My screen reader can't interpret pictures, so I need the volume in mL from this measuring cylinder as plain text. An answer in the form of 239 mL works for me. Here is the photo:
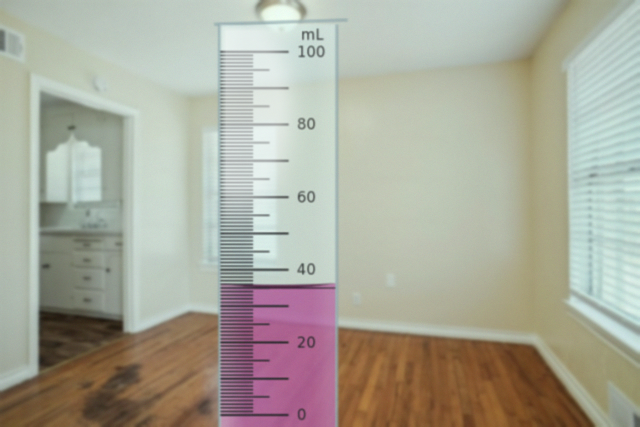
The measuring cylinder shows 35 mL
